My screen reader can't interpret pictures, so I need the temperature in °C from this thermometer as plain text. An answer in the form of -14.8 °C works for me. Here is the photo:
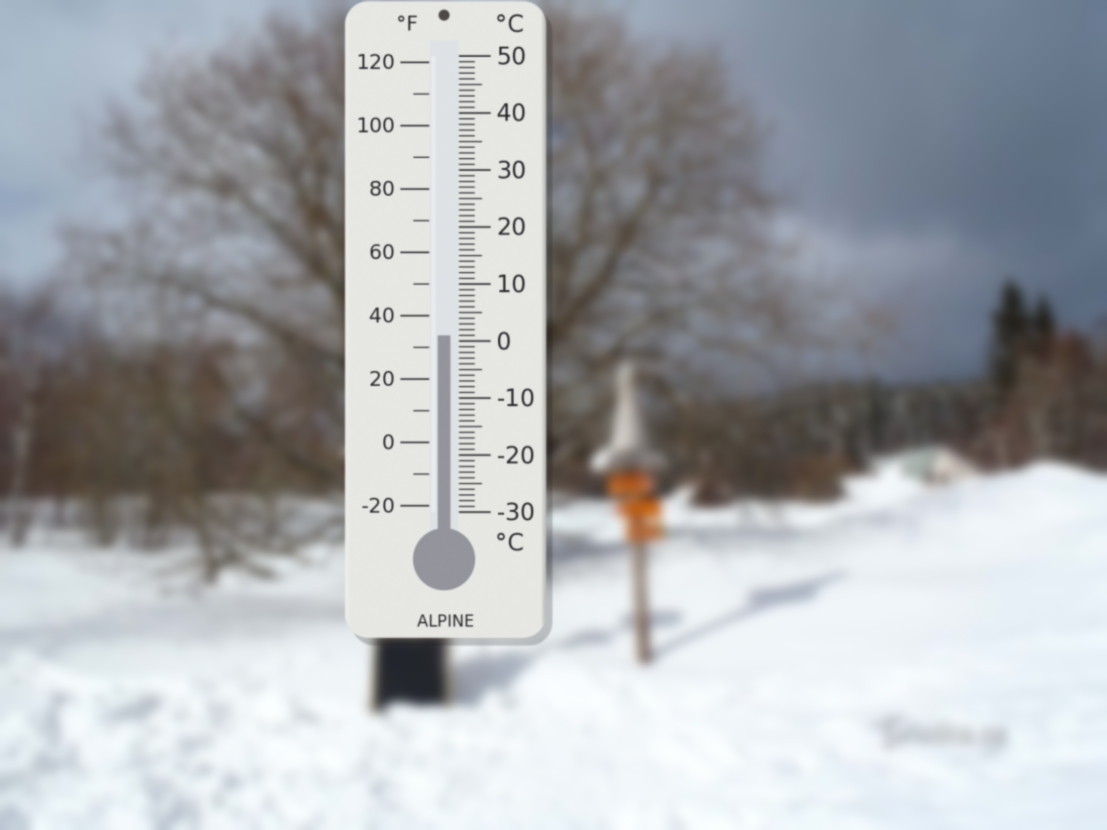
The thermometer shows 1 °C
